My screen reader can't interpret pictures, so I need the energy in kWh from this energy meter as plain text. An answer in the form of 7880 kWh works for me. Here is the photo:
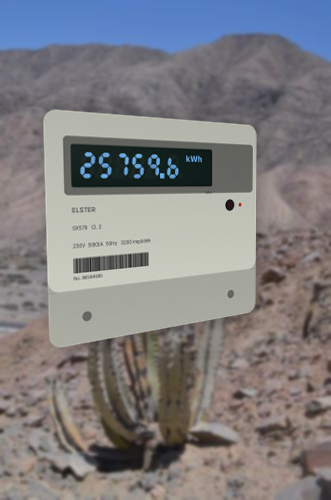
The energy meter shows 25759.6 kWh
